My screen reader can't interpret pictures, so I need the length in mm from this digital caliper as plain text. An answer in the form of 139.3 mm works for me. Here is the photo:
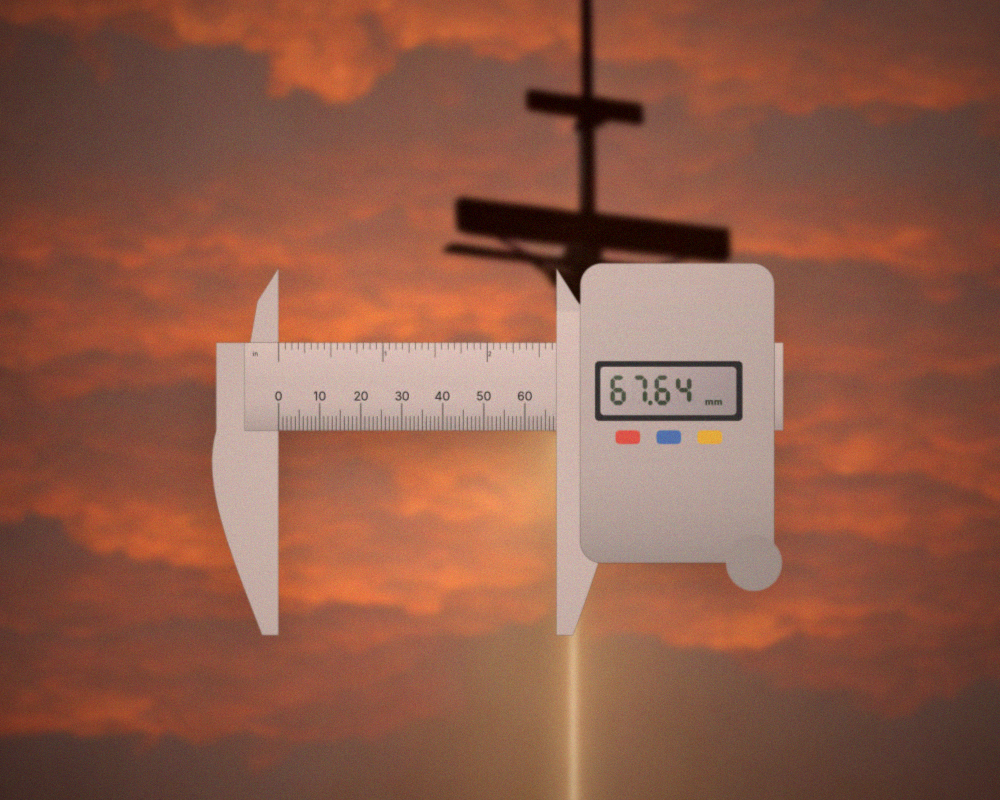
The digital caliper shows 67.64 mm
